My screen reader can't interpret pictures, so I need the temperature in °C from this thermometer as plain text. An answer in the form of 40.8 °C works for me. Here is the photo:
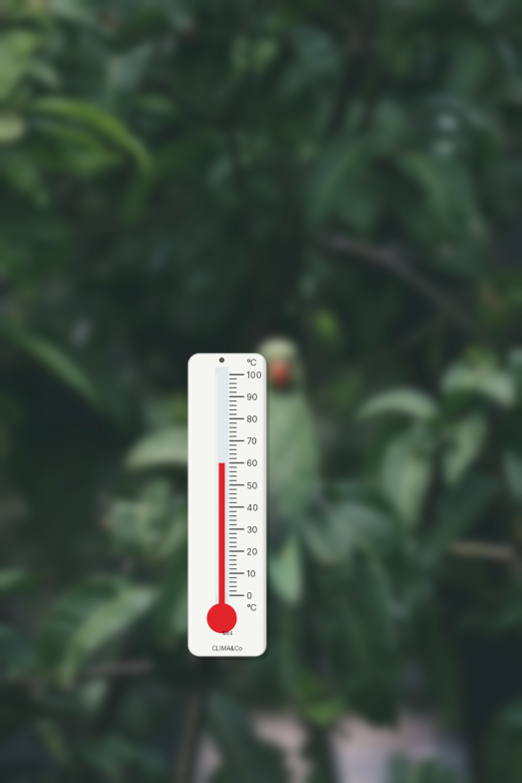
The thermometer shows 60 °C
